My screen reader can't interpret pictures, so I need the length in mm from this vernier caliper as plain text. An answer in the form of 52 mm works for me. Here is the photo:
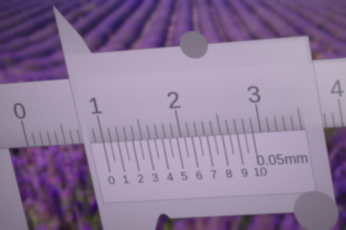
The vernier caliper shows 10.0 mm
